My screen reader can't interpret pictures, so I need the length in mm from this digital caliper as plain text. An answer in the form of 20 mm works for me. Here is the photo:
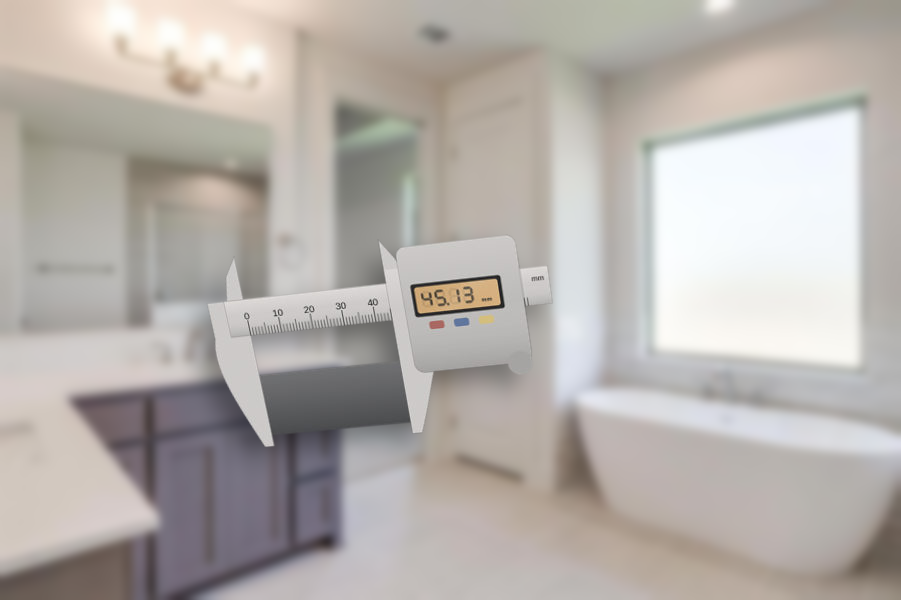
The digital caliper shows 45.13 mm
